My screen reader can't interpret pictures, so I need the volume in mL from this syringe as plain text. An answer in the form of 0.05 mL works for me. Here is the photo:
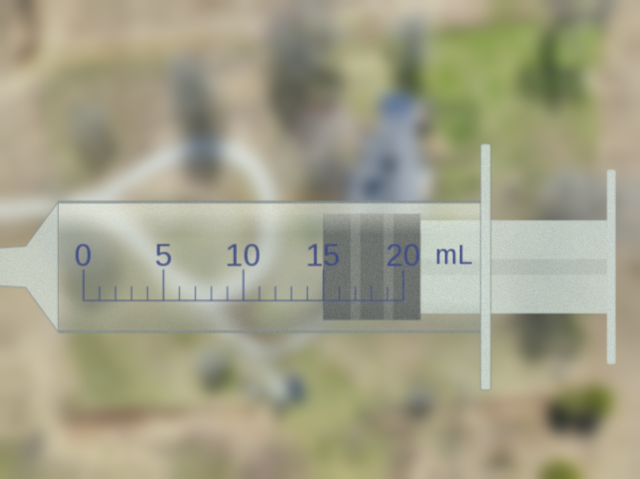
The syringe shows 15 mL
